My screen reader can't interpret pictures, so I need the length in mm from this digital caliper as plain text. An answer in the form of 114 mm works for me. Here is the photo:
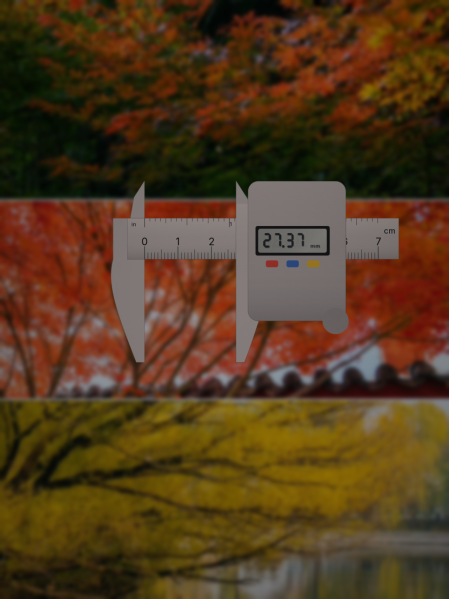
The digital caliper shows 27.37 mm
